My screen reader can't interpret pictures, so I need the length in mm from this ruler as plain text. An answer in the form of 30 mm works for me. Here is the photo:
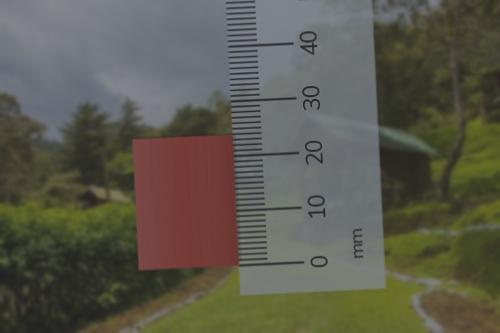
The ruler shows 24 mm
